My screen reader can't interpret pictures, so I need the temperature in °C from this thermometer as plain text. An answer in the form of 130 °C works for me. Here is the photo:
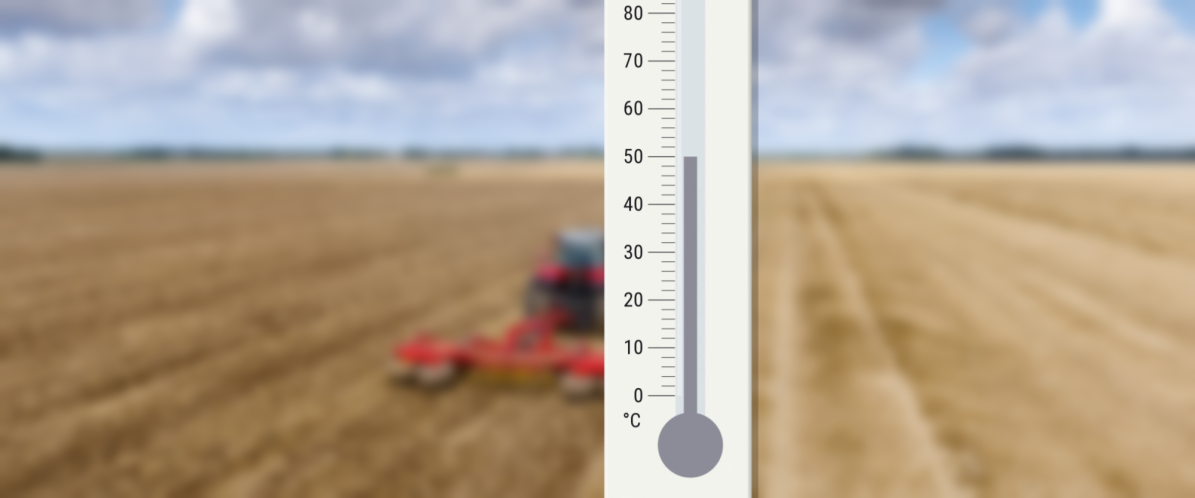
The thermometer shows 50 °C
